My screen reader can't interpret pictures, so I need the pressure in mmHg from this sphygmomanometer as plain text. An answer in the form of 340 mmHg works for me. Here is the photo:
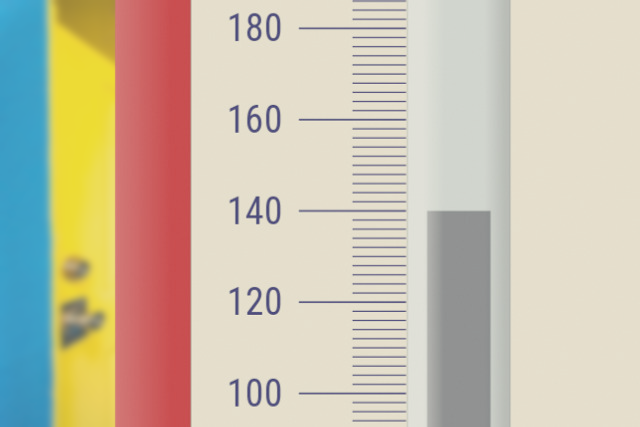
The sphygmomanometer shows 140 mmHg
